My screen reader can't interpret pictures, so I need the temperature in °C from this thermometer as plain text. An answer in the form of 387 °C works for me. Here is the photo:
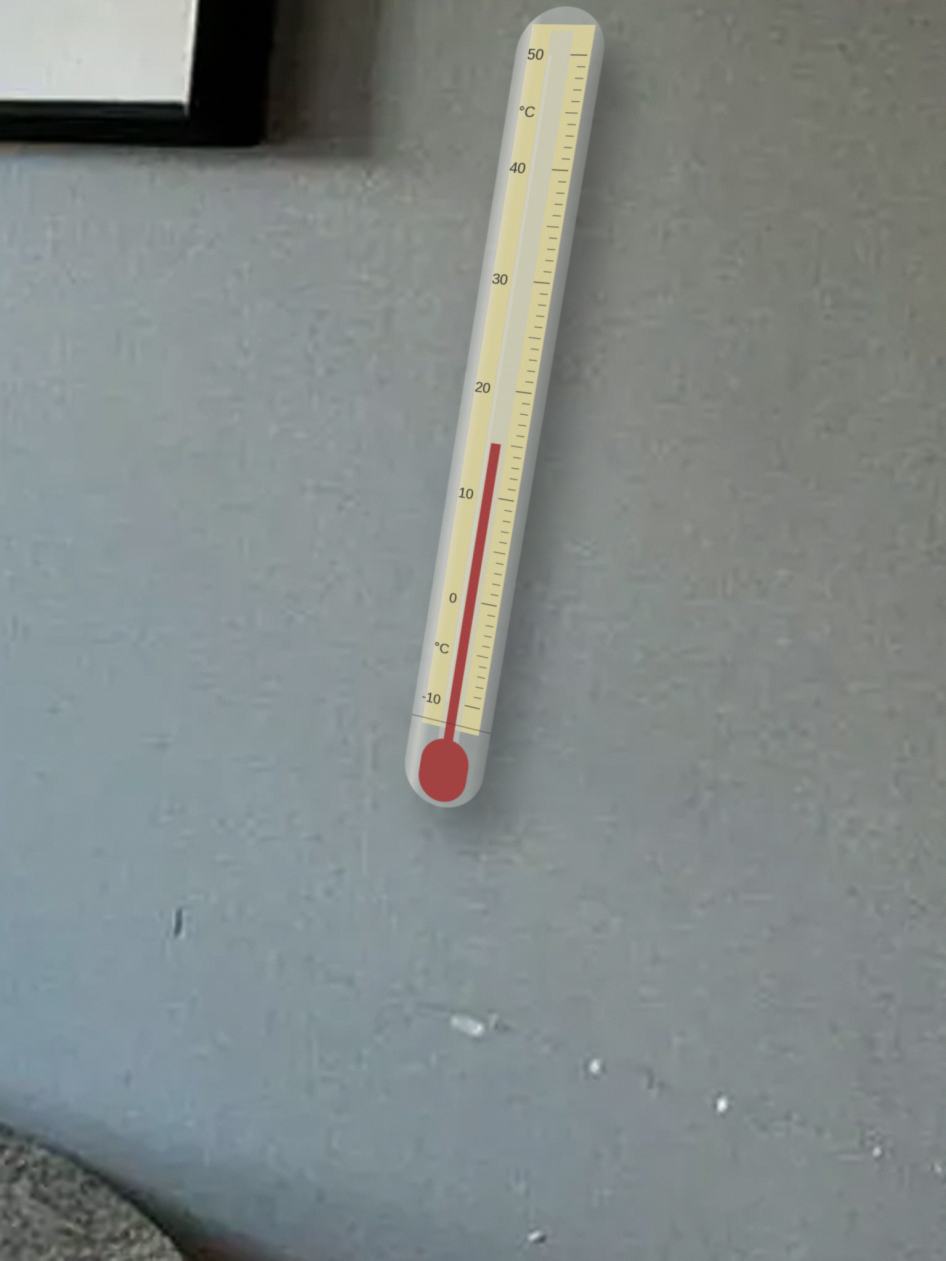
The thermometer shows 15 °C
